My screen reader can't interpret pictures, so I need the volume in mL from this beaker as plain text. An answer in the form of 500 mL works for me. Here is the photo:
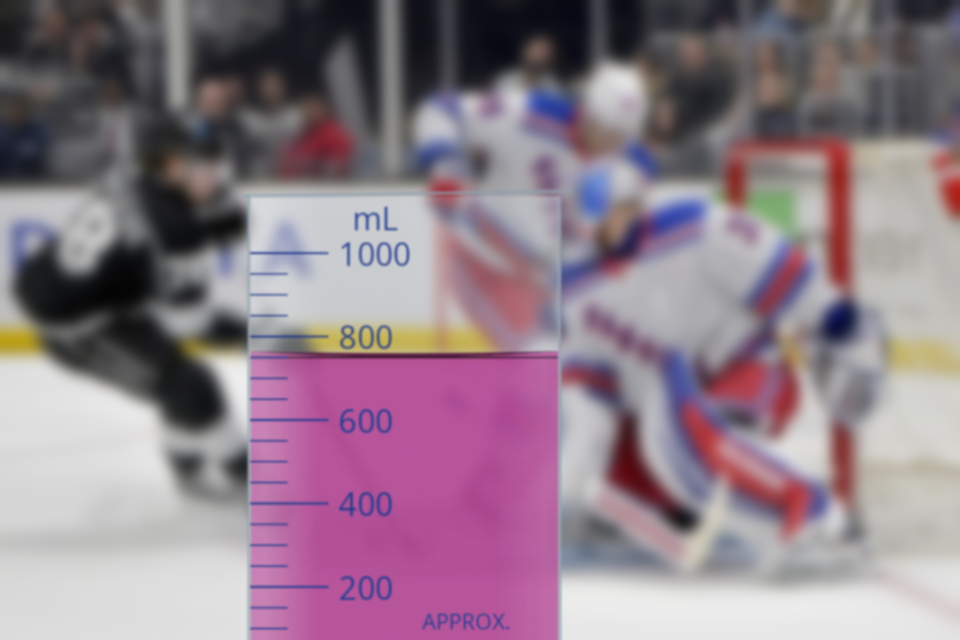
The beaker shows 750 mL
